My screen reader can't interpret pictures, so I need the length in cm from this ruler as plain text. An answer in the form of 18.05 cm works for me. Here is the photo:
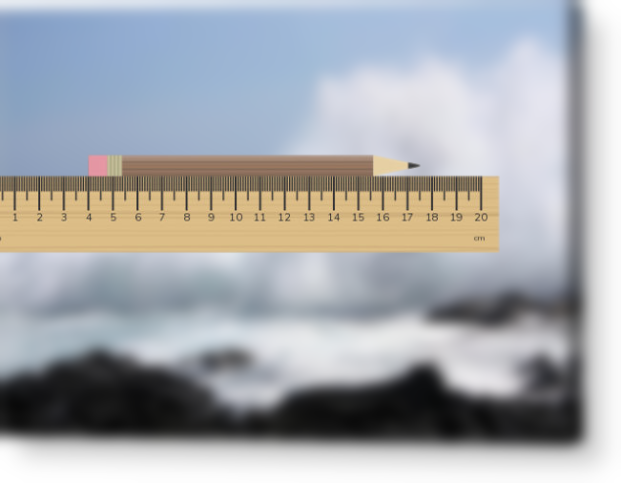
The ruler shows 13.5 cm
